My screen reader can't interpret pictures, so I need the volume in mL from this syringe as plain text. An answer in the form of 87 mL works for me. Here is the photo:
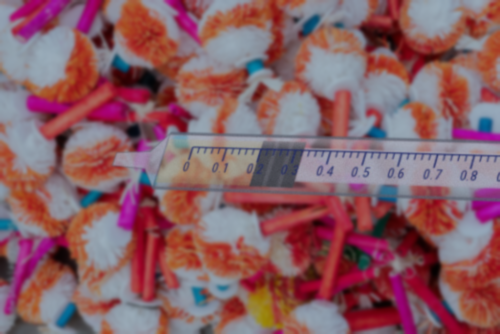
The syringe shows 0.2 mL
